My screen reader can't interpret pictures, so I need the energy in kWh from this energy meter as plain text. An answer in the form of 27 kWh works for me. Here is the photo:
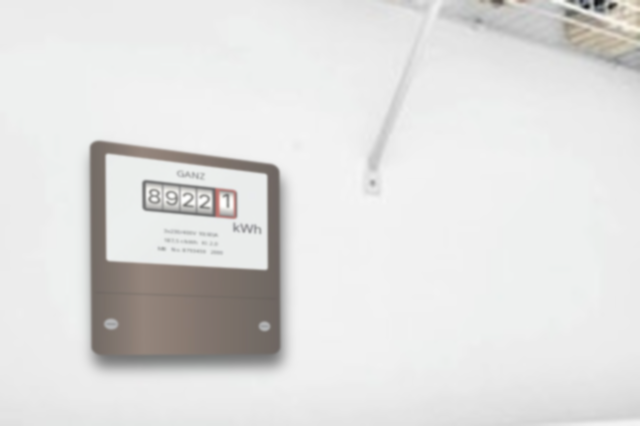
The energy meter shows 8922.1 kWh
